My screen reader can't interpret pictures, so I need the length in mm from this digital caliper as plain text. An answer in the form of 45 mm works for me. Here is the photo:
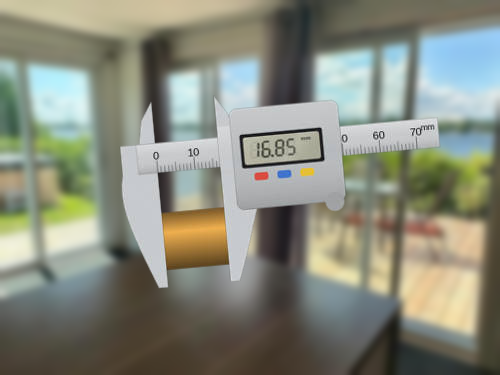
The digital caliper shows 16.85 mm
